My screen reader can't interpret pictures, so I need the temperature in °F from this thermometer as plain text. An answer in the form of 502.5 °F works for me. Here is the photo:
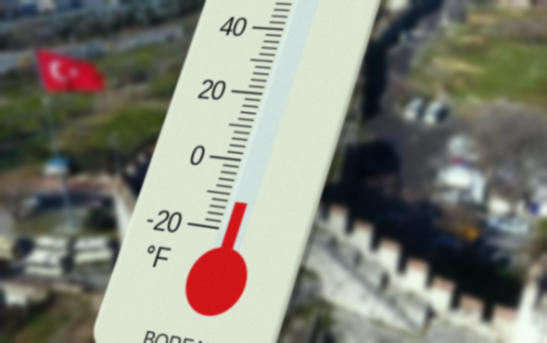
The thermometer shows -12 °F
